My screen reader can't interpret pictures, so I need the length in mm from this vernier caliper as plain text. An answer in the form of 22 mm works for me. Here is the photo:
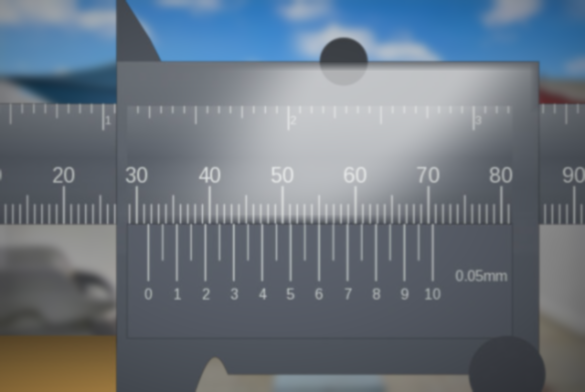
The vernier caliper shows 31.6 mm
